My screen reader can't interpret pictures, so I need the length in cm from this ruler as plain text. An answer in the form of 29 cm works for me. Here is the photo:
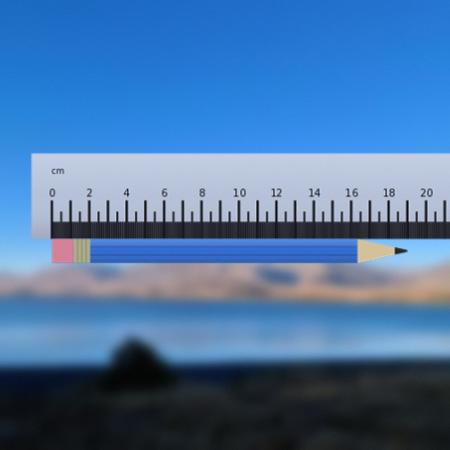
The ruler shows 19 cm
